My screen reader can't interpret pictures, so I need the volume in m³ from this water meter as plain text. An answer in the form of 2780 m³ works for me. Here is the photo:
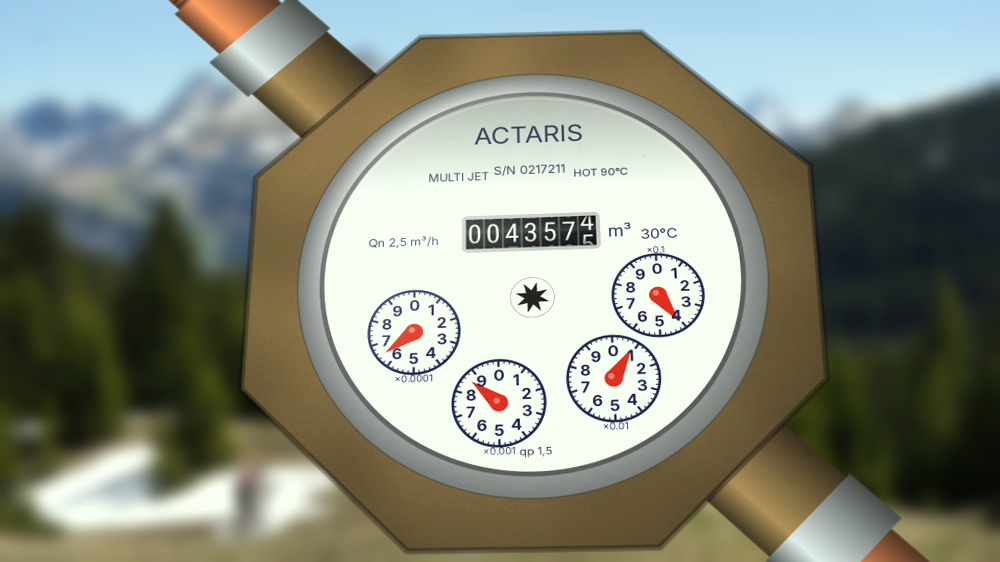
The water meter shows 43574.4086 m³
